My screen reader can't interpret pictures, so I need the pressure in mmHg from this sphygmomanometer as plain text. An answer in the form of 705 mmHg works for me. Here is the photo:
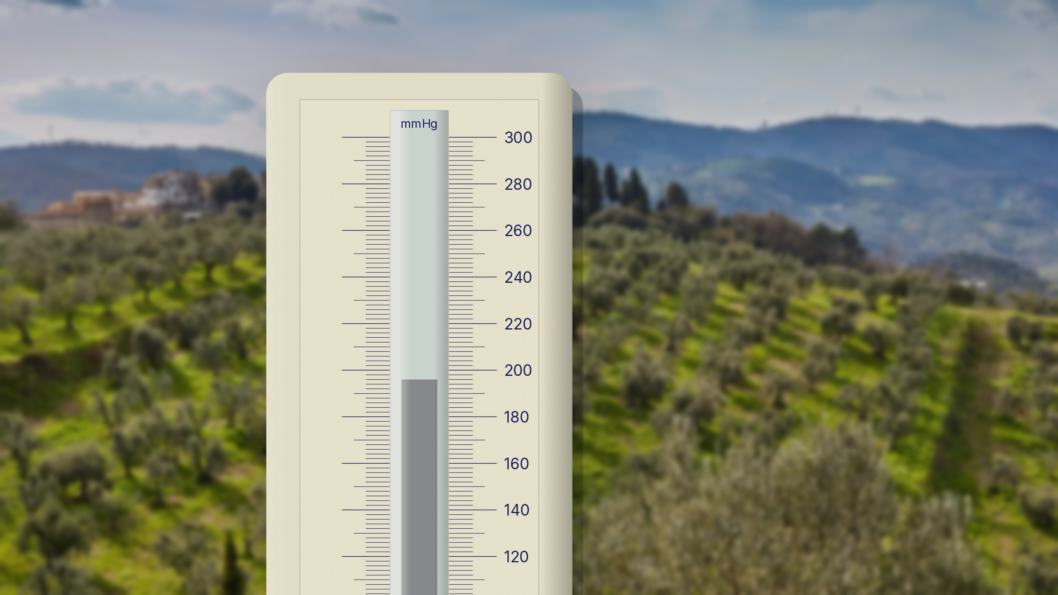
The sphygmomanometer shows 196 mmHg
